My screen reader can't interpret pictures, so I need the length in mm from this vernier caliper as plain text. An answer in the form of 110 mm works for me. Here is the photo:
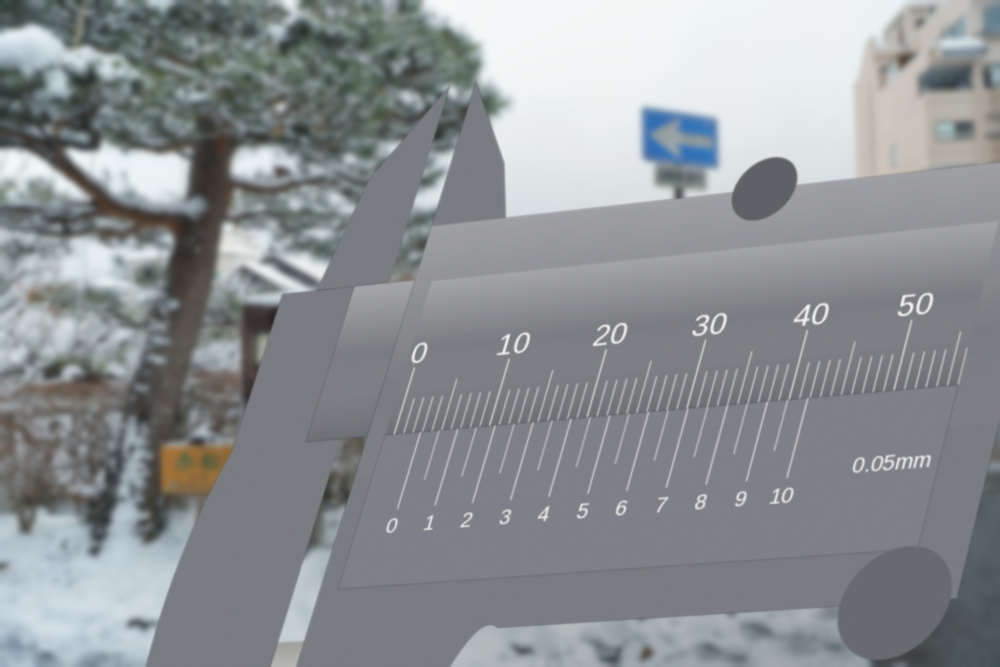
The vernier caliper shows 2.8 mm
